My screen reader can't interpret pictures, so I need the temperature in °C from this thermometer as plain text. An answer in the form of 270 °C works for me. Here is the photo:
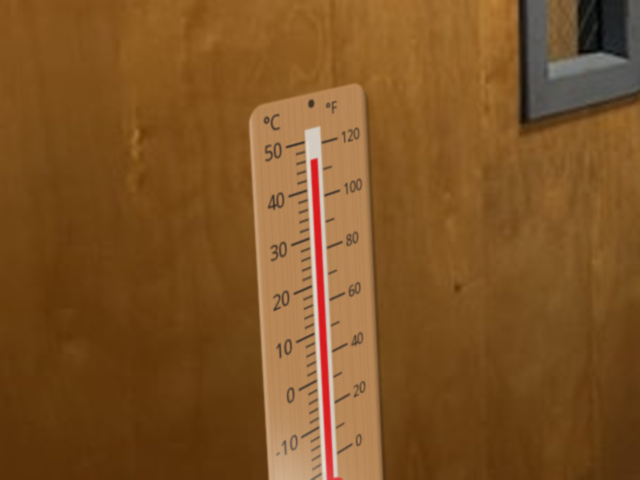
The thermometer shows 46 °C
